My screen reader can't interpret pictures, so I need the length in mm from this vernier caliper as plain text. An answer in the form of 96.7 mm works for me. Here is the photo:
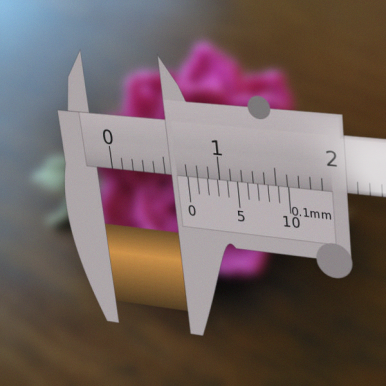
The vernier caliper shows 7.1 mm
